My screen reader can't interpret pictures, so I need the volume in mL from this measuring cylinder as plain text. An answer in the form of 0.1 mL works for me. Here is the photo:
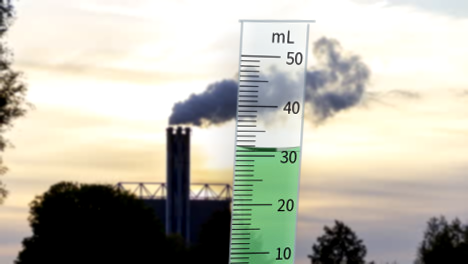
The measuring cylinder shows 31 mL
